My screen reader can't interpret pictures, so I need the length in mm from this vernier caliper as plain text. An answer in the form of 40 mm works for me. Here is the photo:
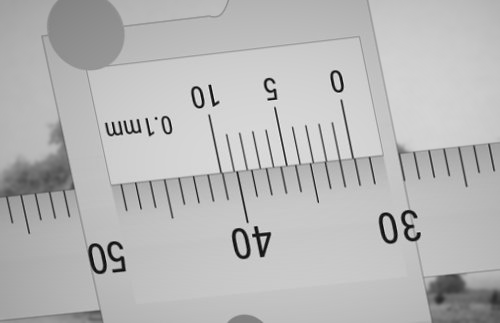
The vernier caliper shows 32.1 mm
